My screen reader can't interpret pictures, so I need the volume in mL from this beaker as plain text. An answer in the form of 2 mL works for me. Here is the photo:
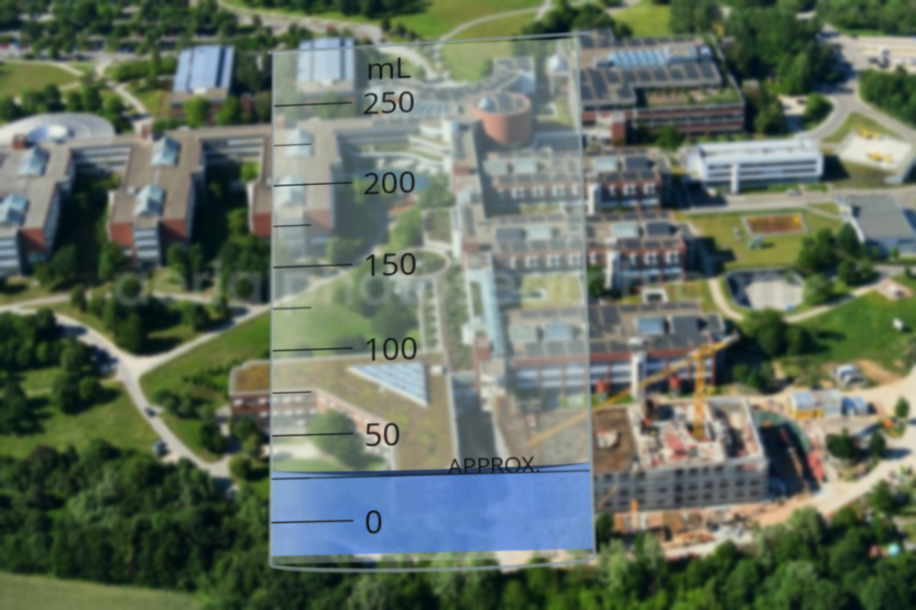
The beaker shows 25 mL
